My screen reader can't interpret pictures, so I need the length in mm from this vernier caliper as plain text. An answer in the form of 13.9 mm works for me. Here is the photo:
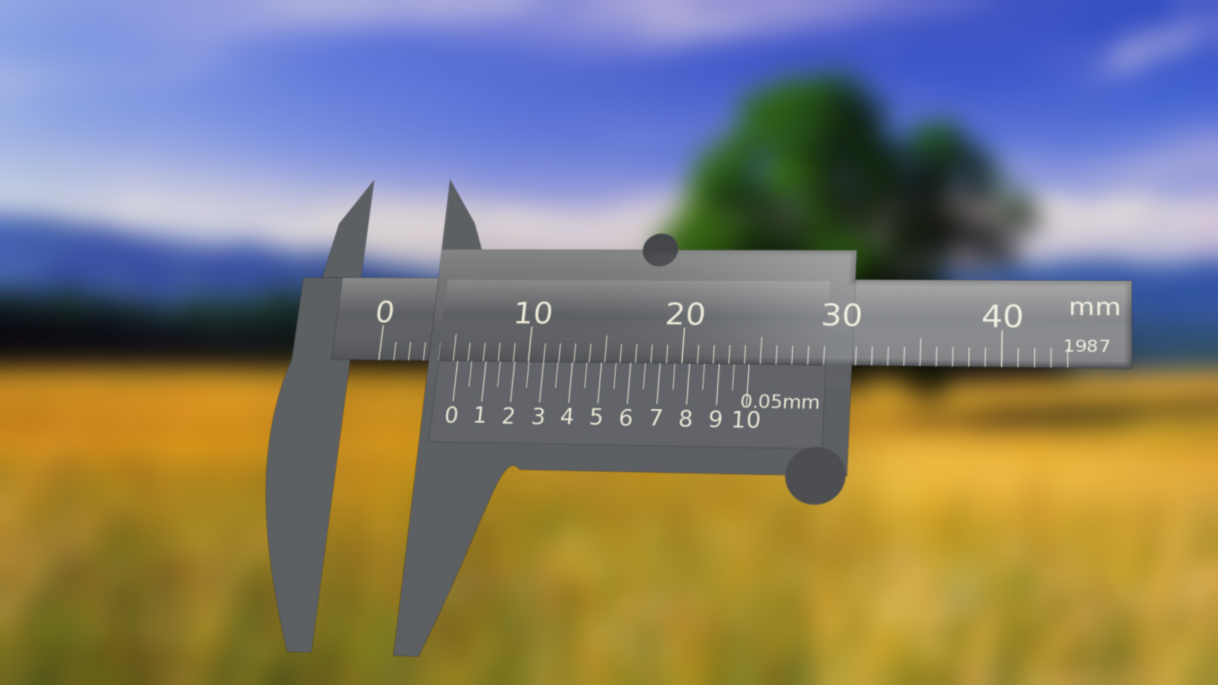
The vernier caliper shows 5.3 mm
